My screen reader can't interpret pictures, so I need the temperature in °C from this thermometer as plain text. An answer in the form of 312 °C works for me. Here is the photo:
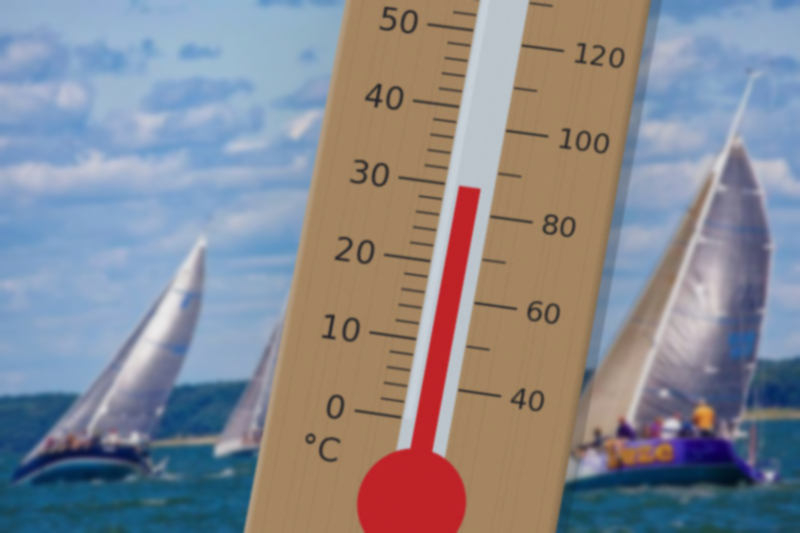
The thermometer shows 30 °C
